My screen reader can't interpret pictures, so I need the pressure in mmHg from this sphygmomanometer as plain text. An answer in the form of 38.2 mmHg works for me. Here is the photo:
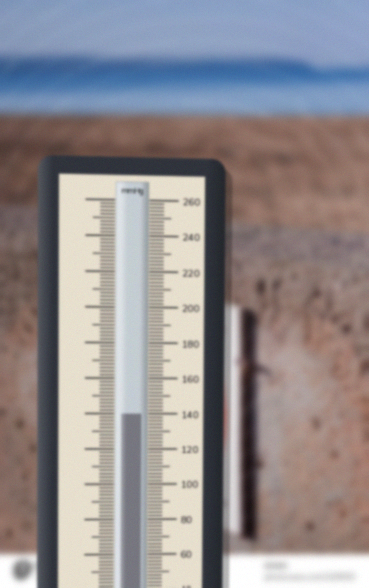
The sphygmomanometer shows 140 mmHg
